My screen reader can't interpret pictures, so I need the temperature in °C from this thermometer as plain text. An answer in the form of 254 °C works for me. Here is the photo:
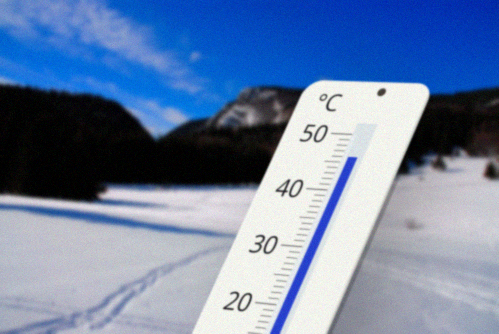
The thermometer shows 46 °C
